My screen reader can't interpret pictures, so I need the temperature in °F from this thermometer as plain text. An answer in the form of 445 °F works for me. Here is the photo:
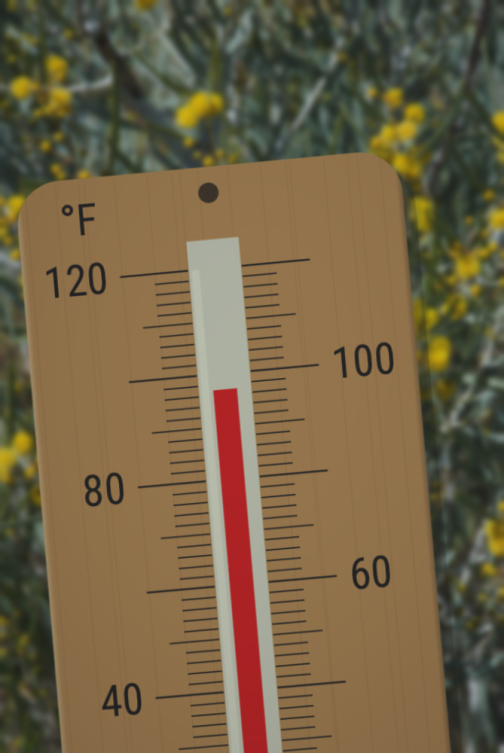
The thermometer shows 97 °F
